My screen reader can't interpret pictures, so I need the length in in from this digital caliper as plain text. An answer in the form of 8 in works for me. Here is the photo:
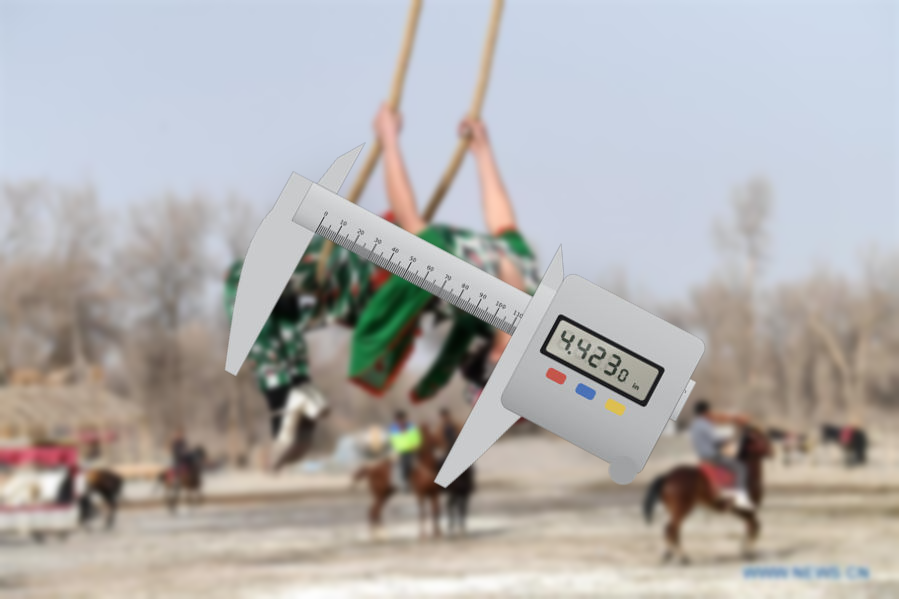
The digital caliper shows 4.4230 in
